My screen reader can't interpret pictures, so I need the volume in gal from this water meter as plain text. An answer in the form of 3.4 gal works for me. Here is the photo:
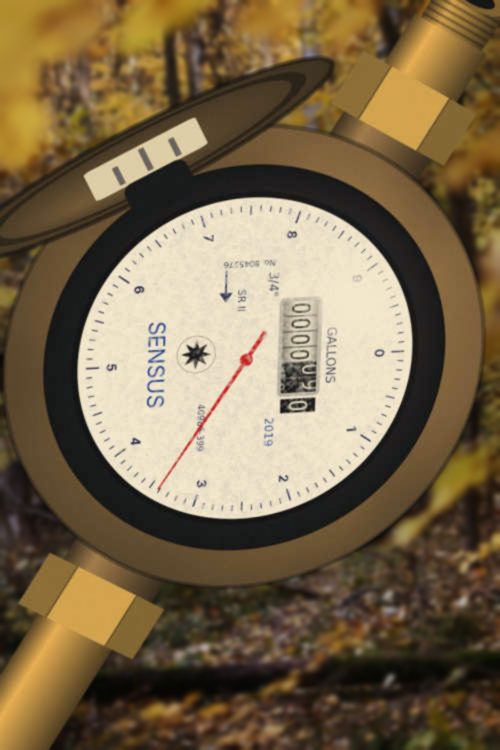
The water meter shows 93.4 gal
